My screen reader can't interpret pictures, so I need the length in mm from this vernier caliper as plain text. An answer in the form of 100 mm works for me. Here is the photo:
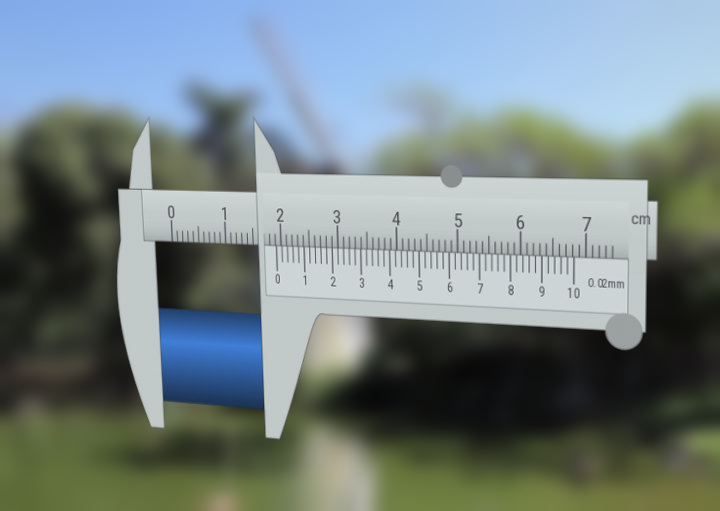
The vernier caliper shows 19.2 mm
